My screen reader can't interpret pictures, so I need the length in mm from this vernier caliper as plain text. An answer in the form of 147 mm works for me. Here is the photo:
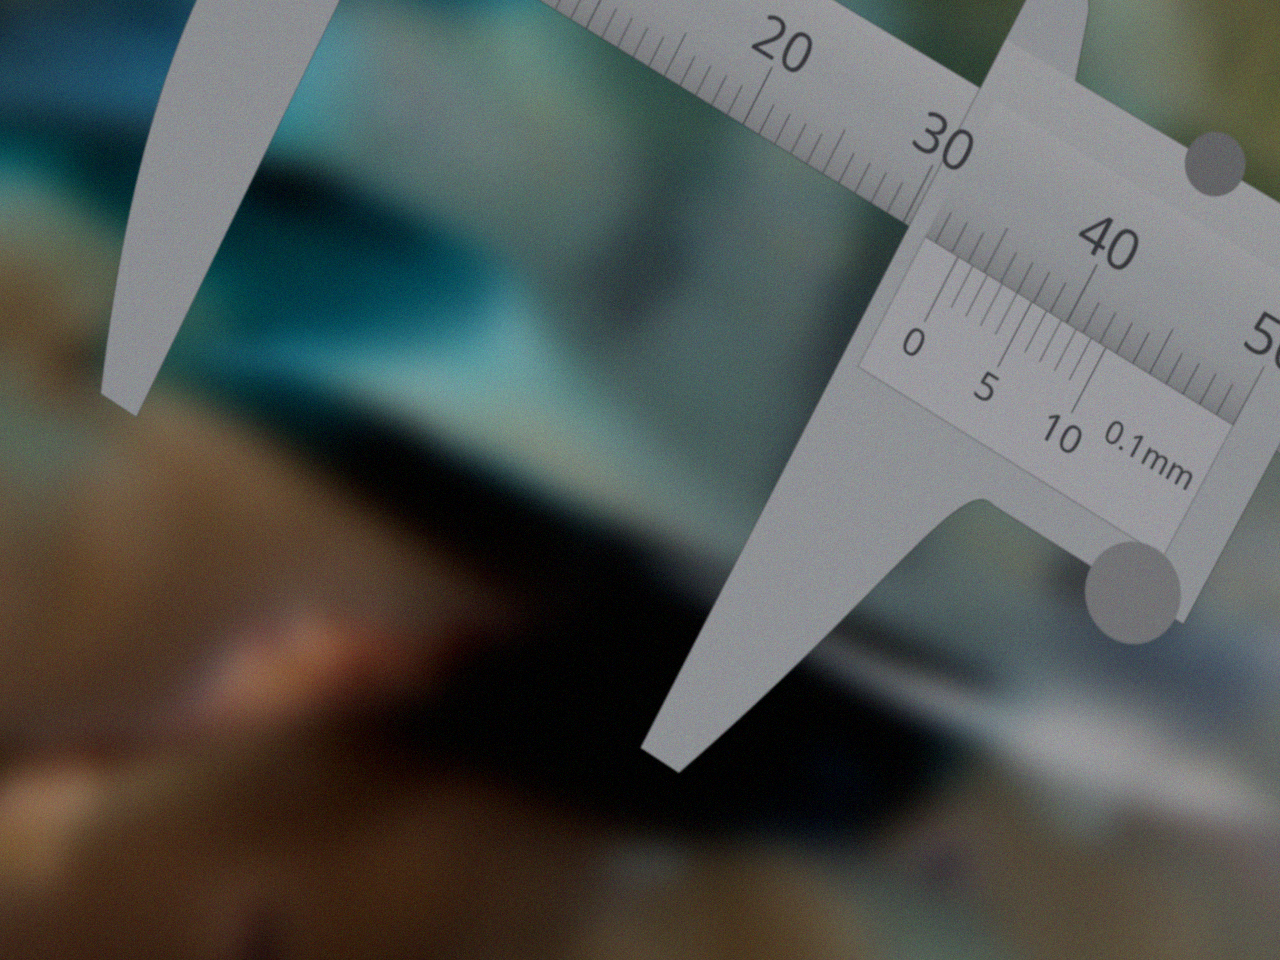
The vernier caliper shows 33.4 mm
